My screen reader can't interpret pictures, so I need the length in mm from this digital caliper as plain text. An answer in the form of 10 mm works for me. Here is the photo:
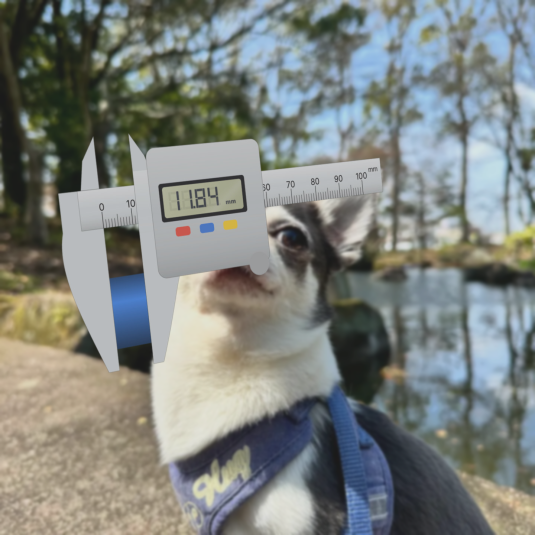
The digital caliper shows 11.84 mm
